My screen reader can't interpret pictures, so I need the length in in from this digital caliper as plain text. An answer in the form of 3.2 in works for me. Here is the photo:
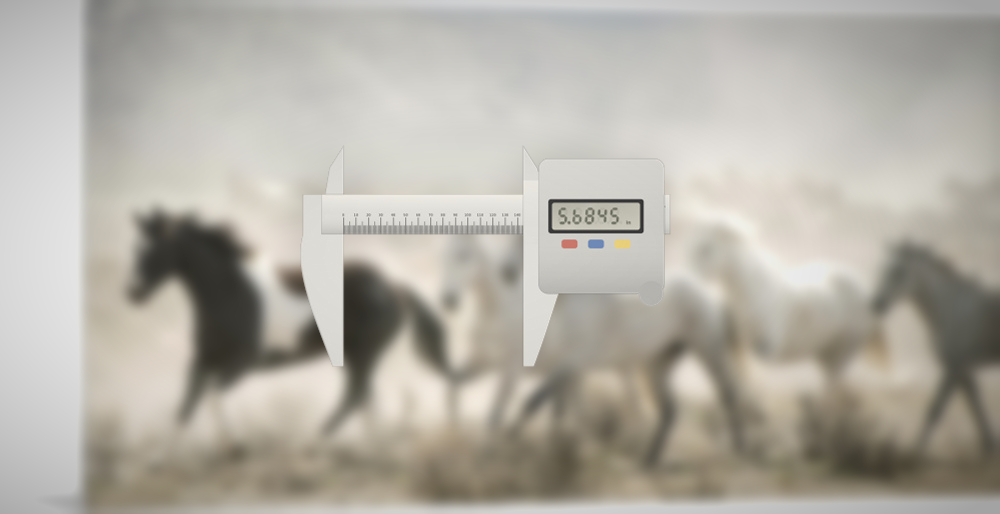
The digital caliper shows 5.6845 in
